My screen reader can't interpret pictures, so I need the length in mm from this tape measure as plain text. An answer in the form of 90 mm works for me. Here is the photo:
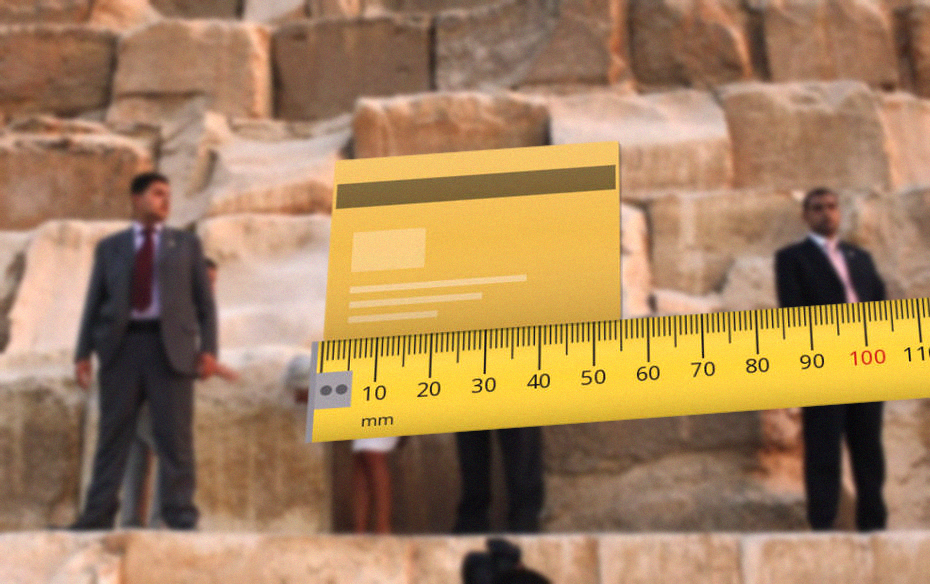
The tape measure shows 55 mm
